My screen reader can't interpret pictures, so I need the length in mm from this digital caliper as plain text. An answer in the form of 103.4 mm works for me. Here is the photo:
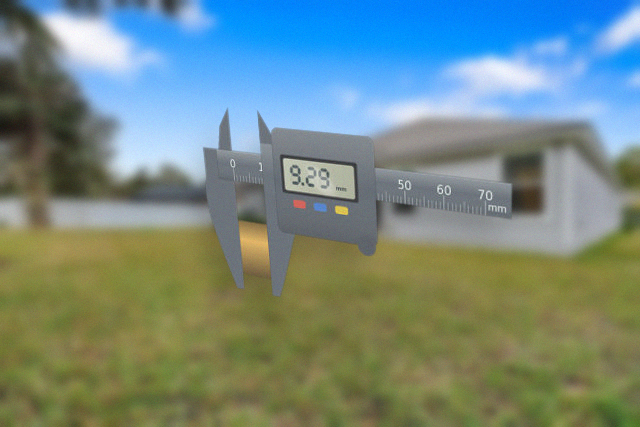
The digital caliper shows 9.29 mm
